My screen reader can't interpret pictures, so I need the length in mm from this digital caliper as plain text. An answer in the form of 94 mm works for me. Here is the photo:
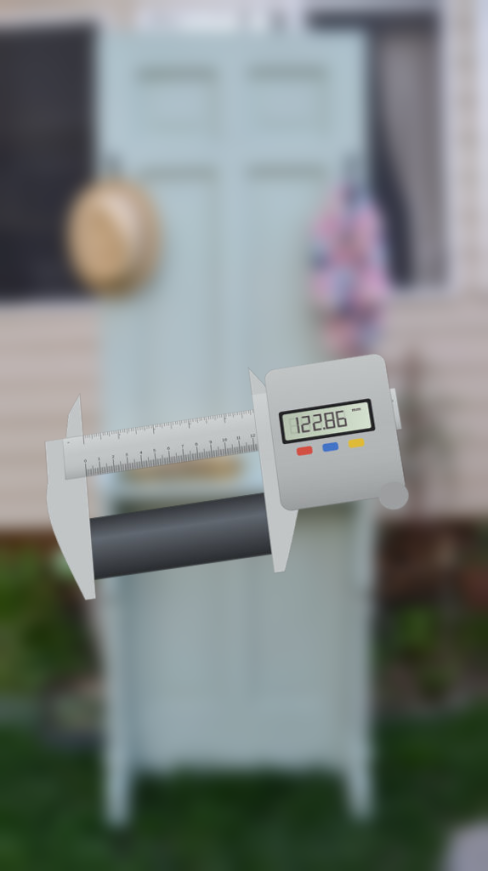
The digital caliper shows 122.86 mm
